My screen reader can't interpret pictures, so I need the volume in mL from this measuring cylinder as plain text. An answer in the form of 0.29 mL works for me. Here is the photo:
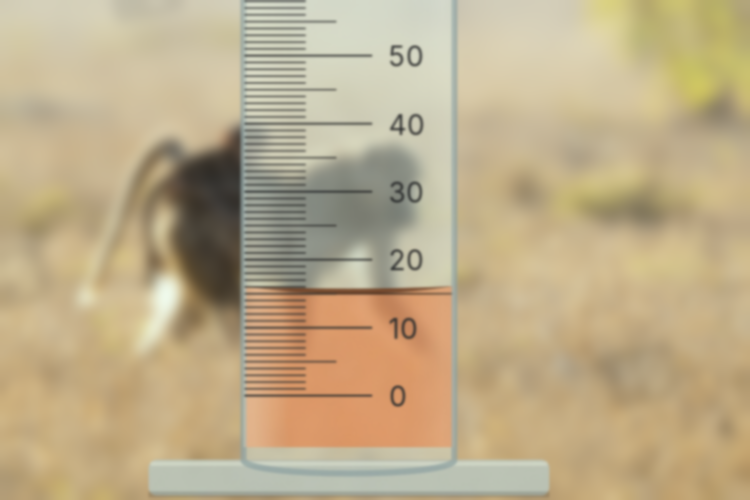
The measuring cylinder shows 15 mL
